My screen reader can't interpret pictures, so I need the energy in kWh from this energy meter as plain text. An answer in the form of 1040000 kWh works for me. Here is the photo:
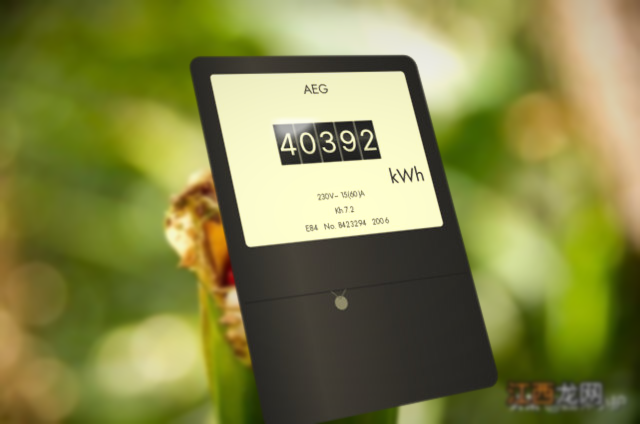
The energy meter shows 40392 kWh
